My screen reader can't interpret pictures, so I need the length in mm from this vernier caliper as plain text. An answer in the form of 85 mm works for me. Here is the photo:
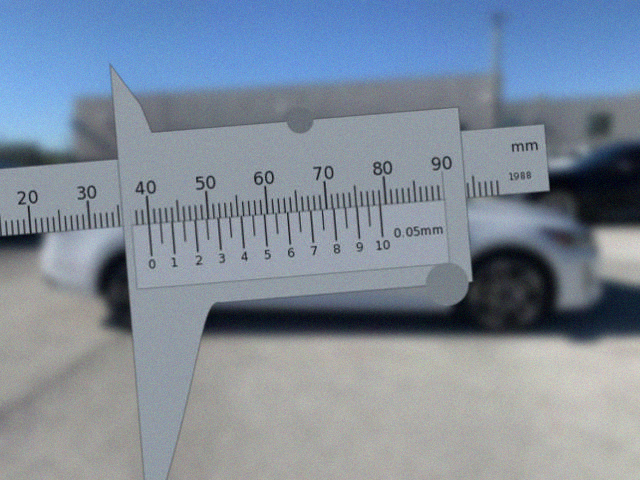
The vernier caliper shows 40.0 mm
